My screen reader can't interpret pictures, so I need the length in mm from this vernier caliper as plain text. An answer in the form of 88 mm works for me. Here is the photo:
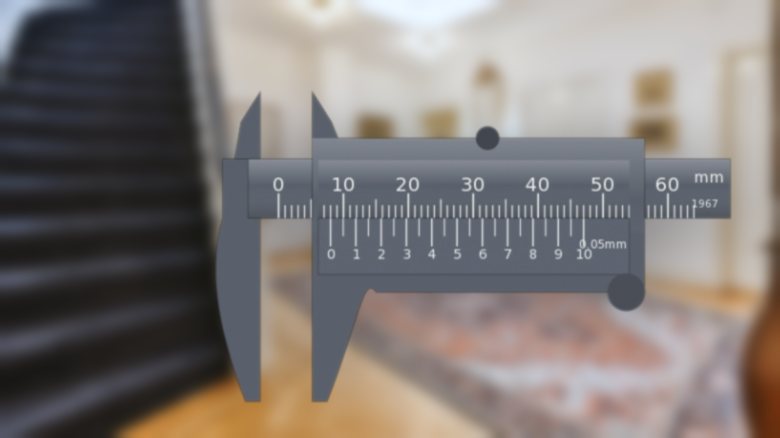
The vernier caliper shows 8.0 mm
